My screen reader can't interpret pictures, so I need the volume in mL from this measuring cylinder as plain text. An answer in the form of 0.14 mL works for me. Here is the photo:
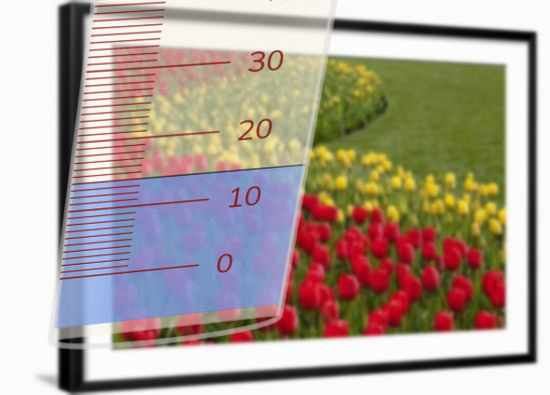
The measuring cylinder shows 14 mL
